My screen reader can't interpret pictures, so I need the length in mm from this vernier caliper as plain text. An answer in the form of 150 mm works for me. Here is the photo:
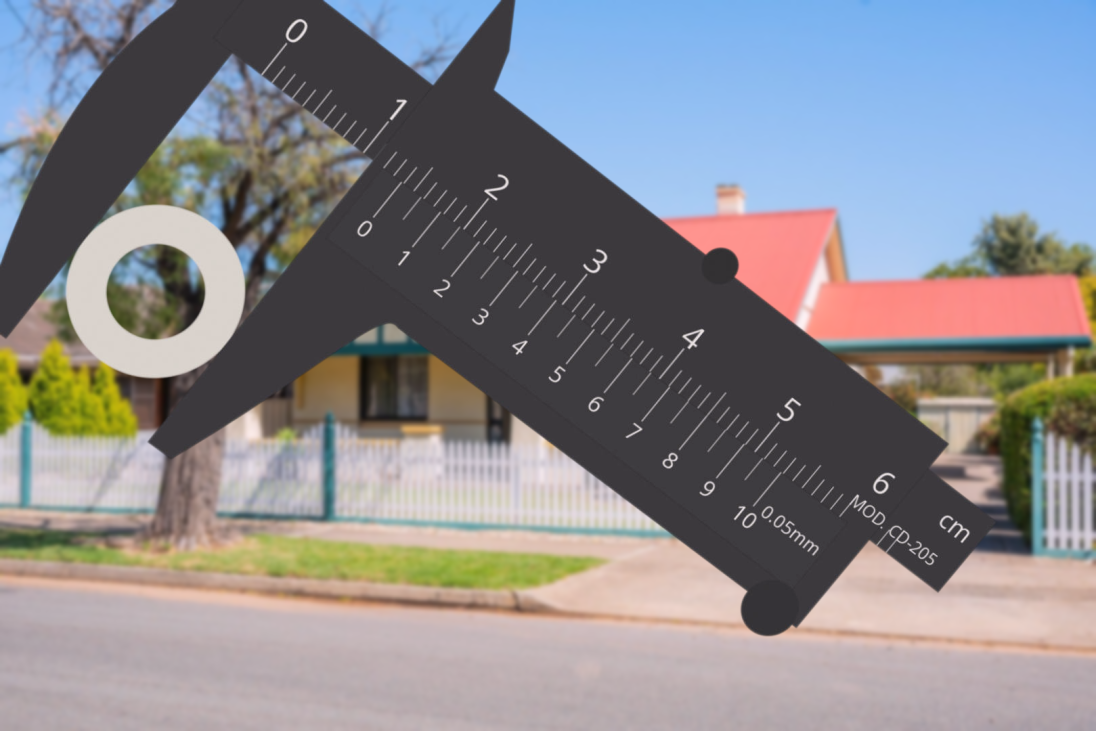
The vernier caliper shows 13.8 mm
